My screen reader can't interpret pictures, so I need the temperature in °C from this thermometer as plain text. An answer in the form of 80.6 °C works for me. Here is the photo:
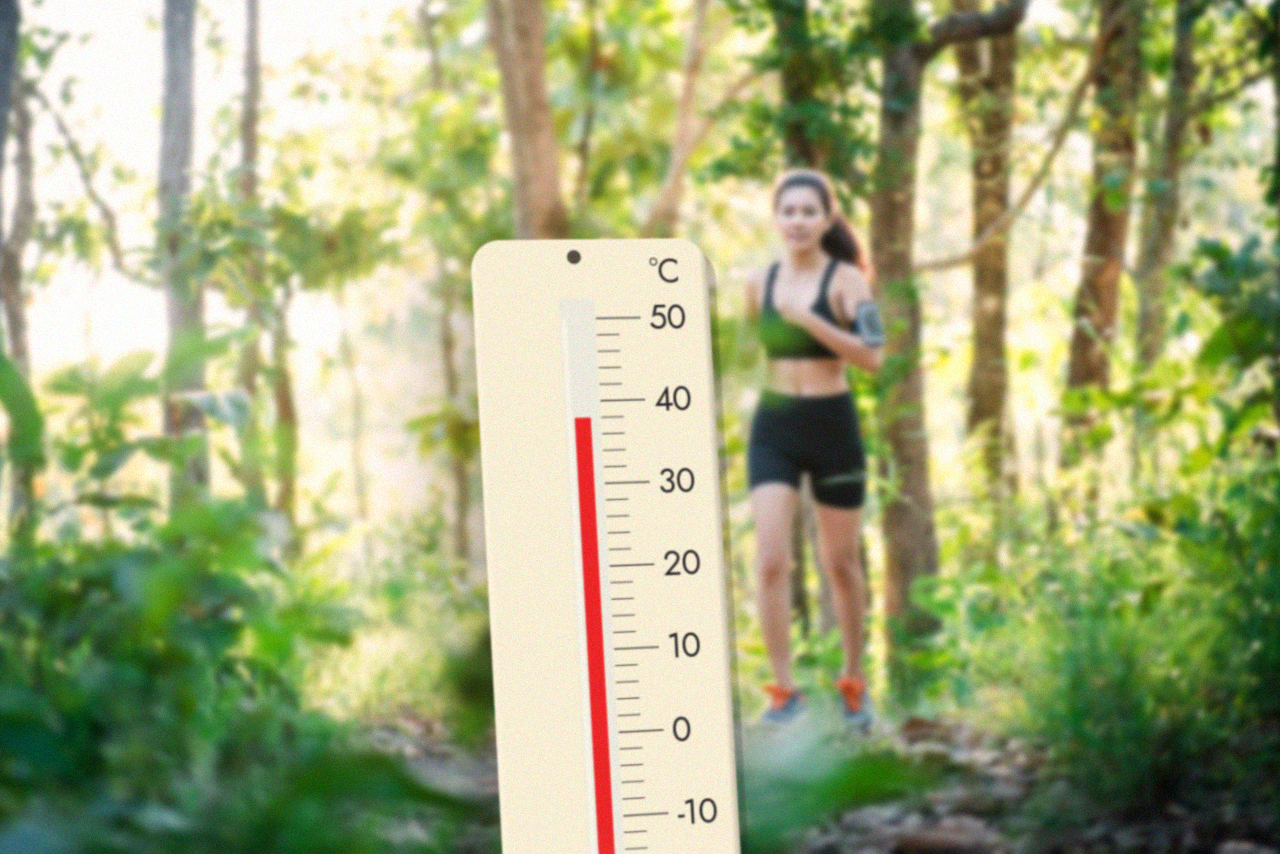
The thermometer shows 38 °C
